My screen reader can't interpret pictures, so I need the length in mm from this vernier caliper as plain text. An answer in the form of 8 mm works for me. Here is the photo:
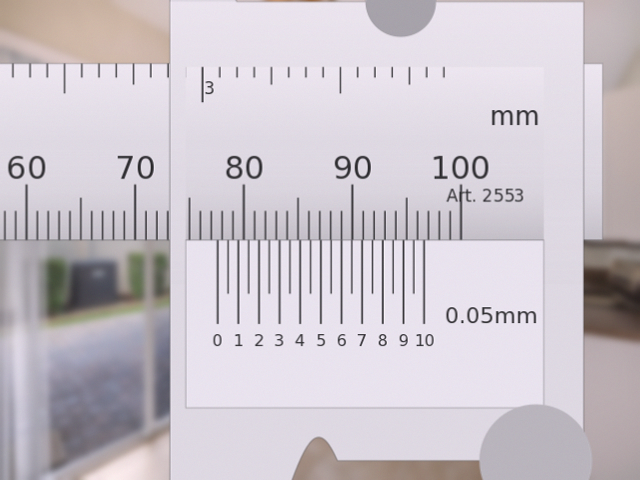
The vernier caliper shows 77.6 mm
